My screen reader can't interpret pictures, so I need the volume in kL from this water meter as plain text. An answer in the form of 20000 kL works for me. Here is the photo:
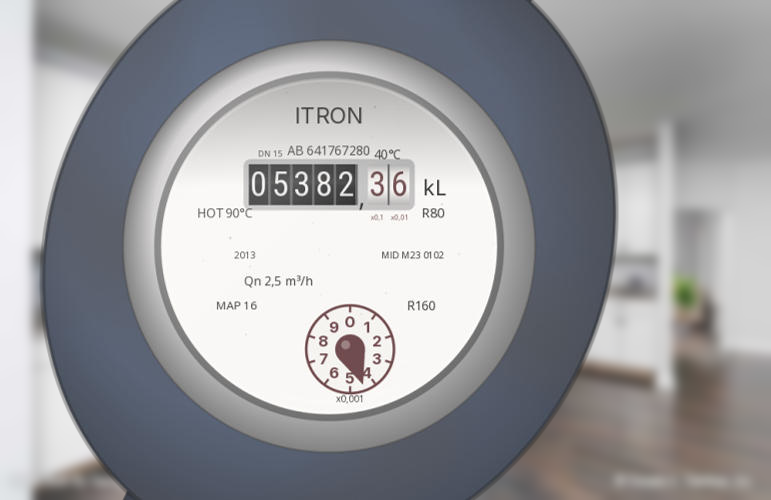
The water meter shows 5382.364 kL
